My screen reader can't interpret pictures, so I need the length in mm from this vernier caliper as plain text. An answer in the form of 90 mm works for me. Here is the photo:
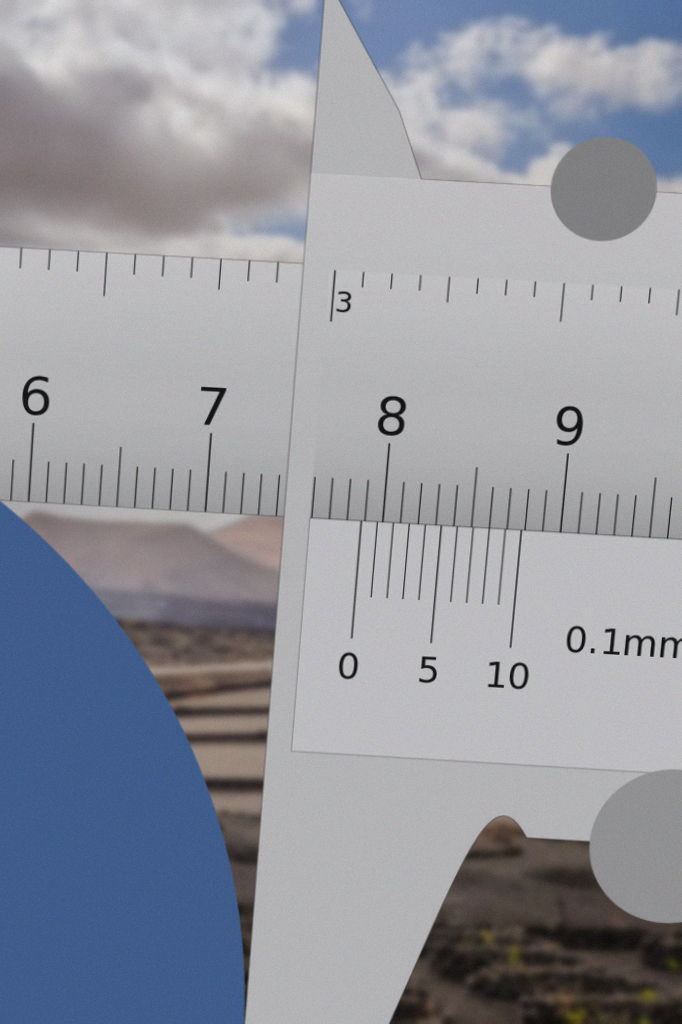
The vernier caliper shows 78.8 mm
